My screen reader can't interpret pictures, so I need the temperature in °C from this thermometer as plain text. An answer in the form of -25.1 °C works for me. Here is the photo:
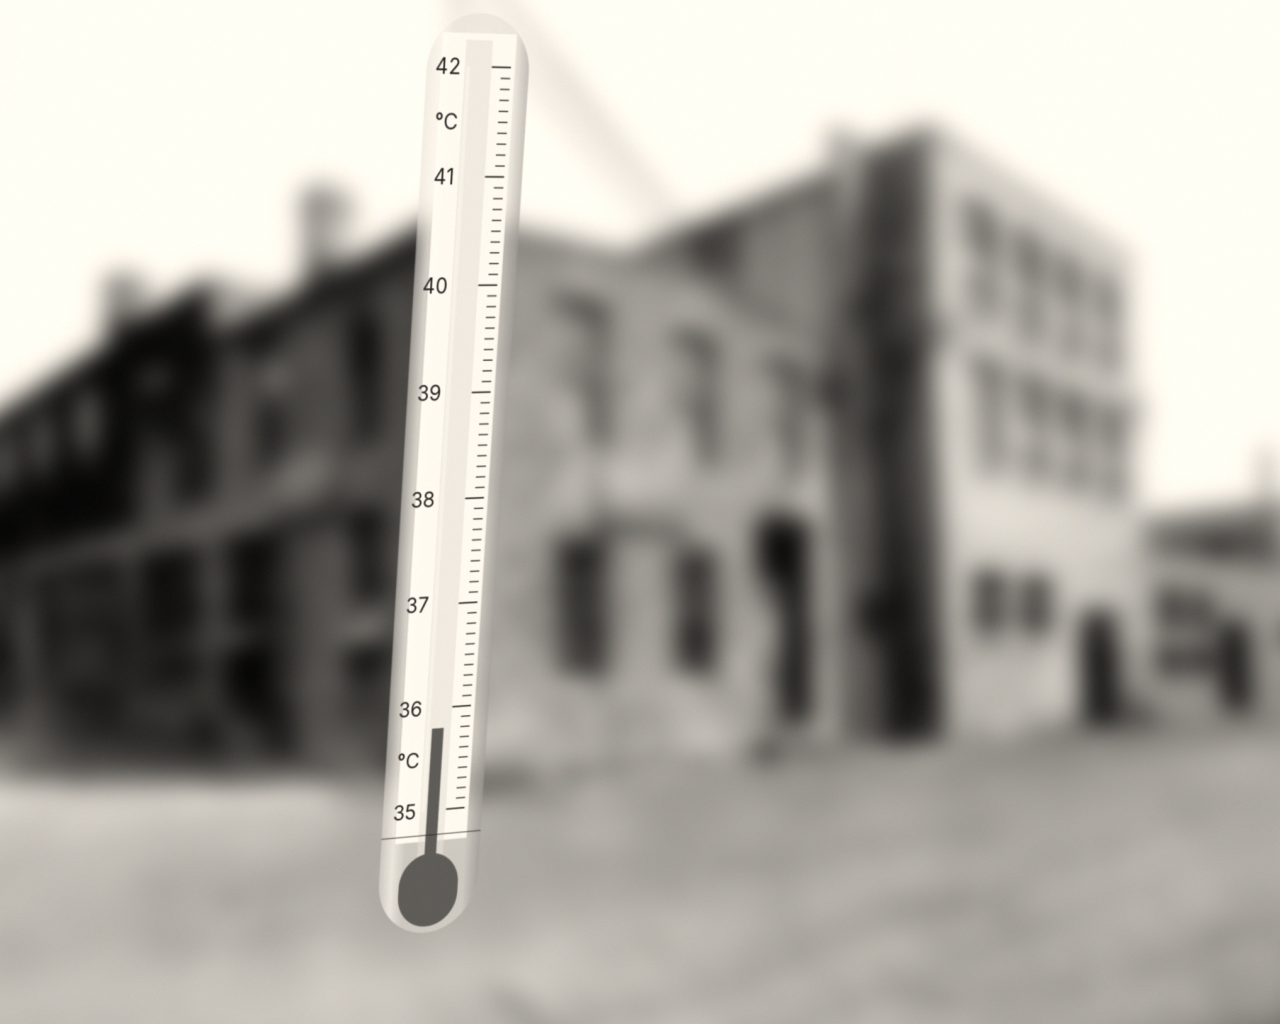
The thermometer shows 35.8 °C
